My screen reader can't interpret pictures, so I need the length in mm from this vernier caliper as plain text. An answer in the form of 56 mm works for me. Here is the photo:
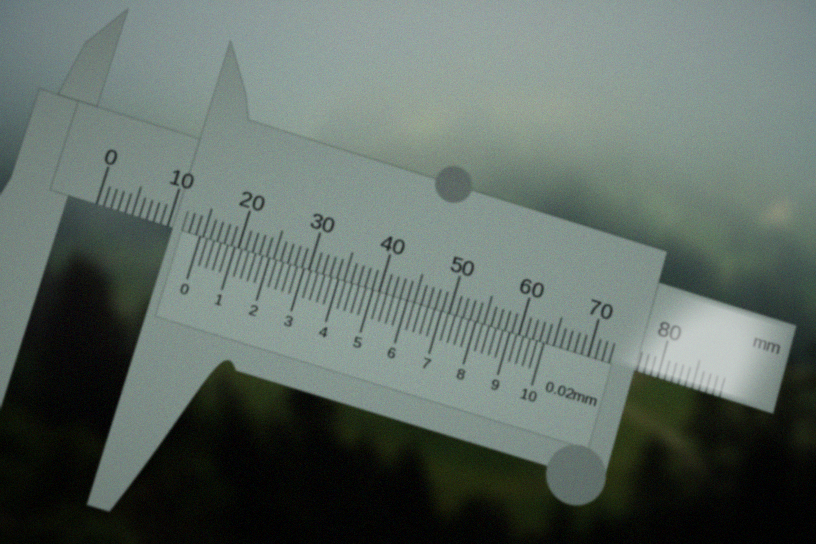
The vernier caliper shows 14.6 mm
